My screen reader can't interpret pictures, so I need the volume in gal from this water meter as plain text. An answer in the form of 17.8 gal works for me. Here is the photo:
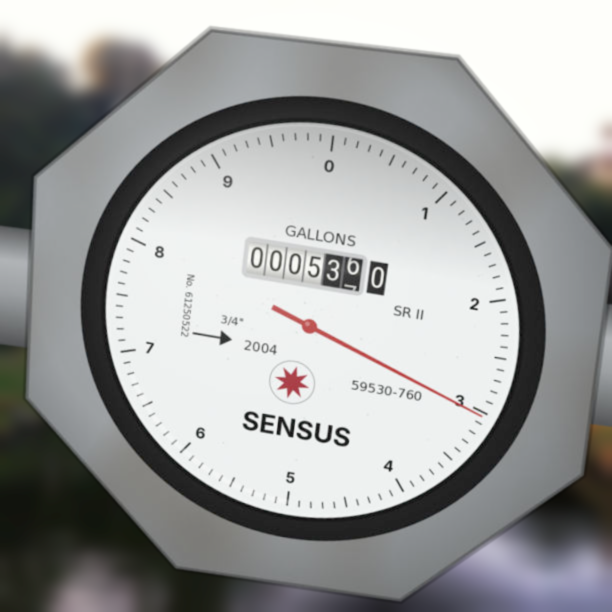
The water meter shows 5363.0 gal
